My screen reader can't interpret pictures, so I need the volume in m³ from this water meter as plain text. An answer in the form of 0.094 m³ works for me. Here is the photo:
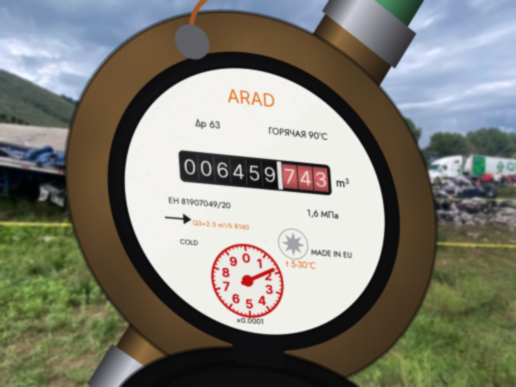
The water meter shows 6459.7431 m³
